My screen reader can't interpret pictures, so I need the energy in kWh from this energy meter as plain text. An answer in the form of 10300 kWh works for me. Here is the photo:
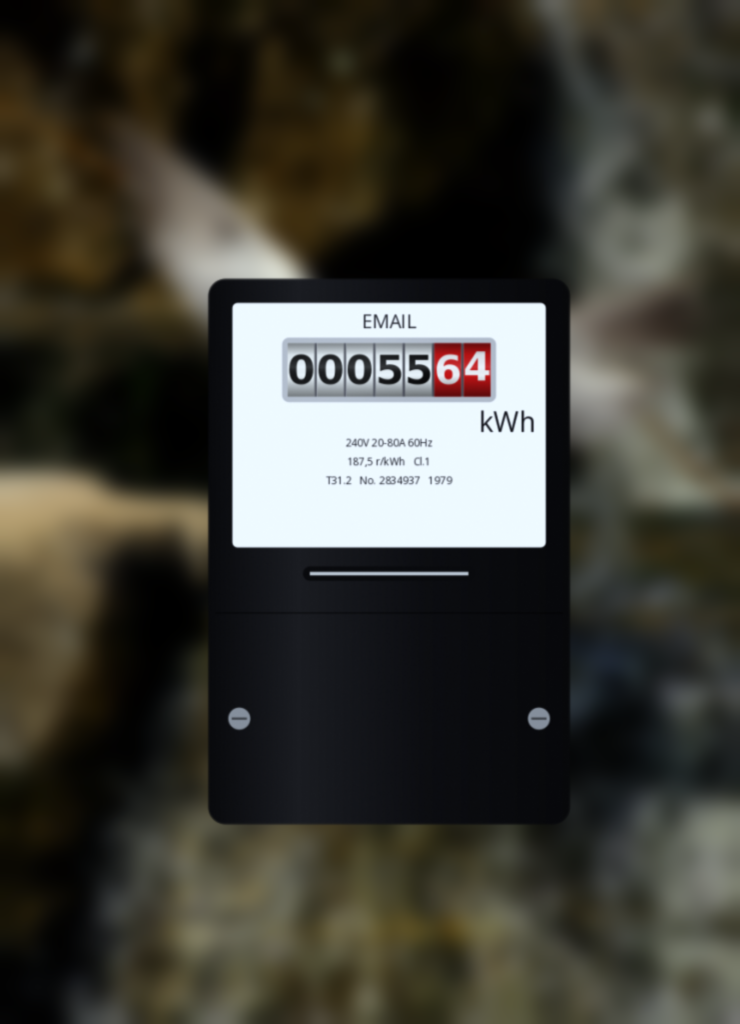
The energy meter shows 55.64 kWh
